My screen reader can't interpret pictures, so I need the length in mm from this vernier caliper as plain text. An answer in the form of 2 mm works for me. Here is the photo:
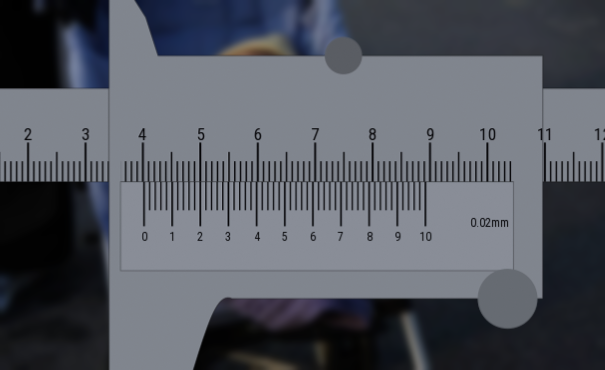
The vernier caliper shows 40.2 mm
